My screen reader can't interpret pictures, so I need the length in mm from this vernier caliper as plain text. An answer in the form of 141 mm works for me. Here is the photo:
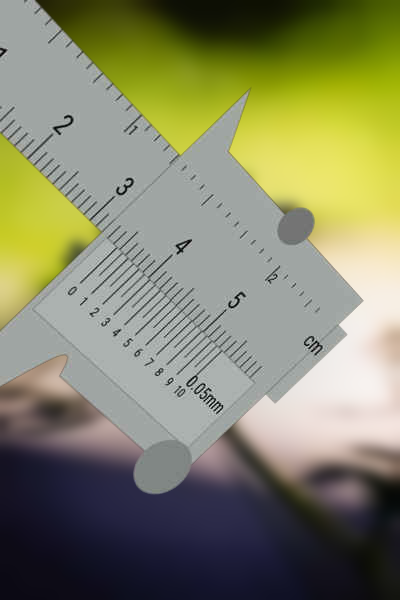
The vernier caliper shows 34.6 mm
